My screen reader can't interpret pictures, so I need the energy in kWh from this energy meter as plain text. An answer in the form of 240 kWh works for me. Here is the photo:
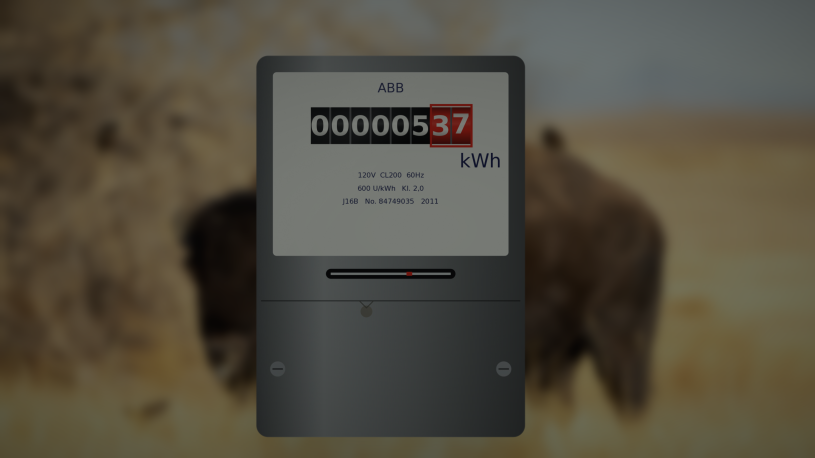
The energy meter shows 5.37 kWh
